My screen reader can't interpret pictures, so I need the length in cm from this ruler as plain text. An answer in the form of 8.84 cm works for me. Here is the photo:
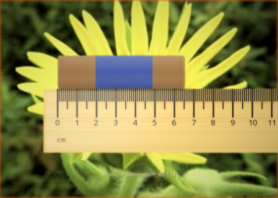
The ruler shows 6.5 cm
